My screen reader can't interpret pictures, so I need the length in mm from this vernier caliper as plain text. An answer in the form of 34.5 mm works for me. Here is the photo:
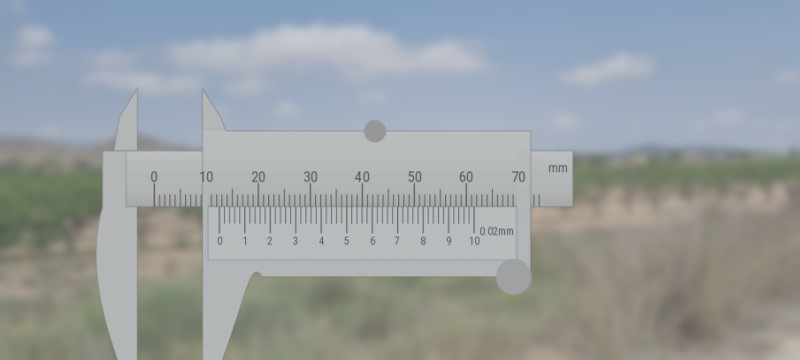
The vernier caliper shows 12.5 mm
